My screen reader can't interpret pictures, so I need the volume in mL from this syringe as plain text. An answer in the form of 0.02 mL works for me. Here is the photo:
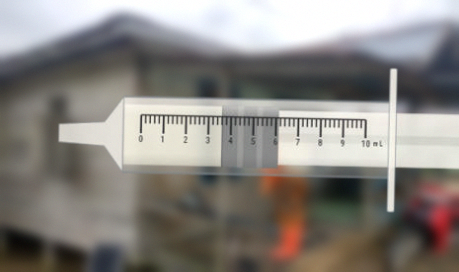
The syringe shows 3.6 mL
